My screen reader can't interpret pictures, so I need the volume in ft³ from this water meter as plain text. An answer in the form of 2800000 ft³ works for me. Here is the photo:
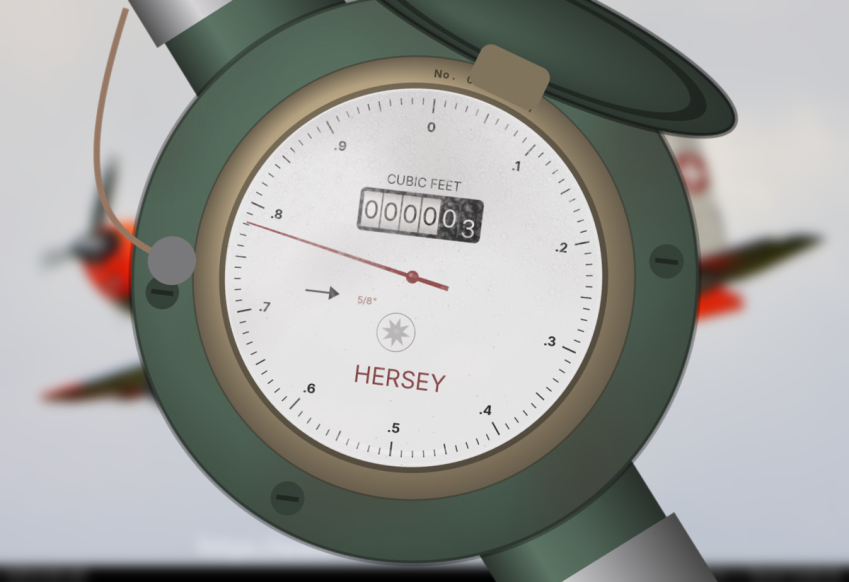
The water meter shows 2.78 ft³
